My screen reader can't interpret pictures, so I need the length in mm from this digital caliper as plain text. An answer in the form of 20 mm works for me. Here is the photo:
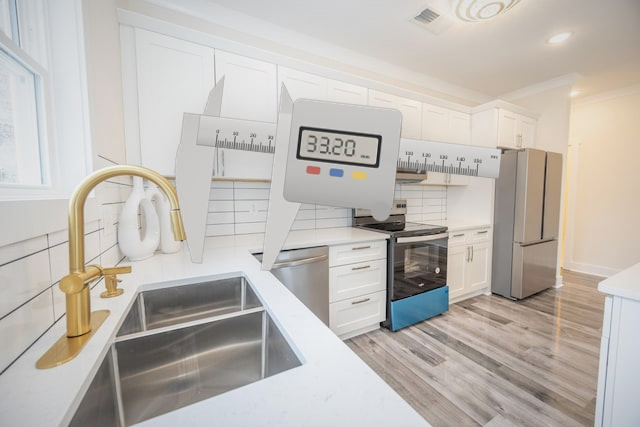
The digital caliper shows 33.20 mm
